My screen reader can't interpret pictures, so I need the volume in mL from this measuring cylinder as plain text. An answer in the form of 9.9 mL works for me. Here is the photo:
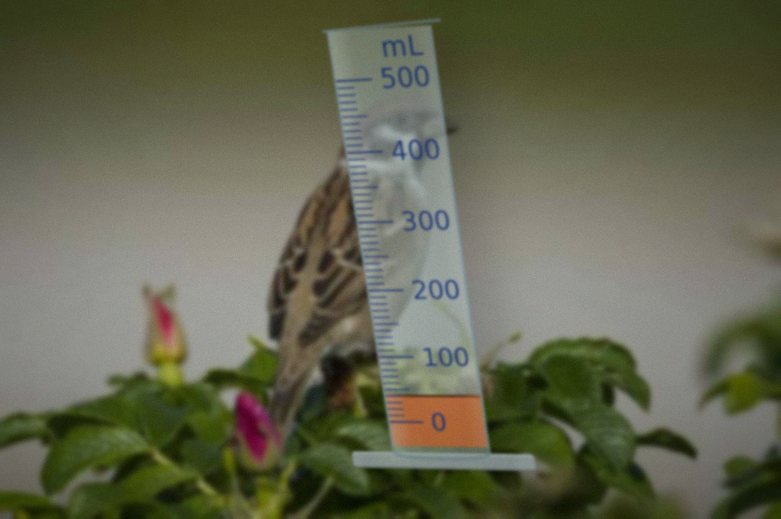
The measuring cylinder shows 40 mL
